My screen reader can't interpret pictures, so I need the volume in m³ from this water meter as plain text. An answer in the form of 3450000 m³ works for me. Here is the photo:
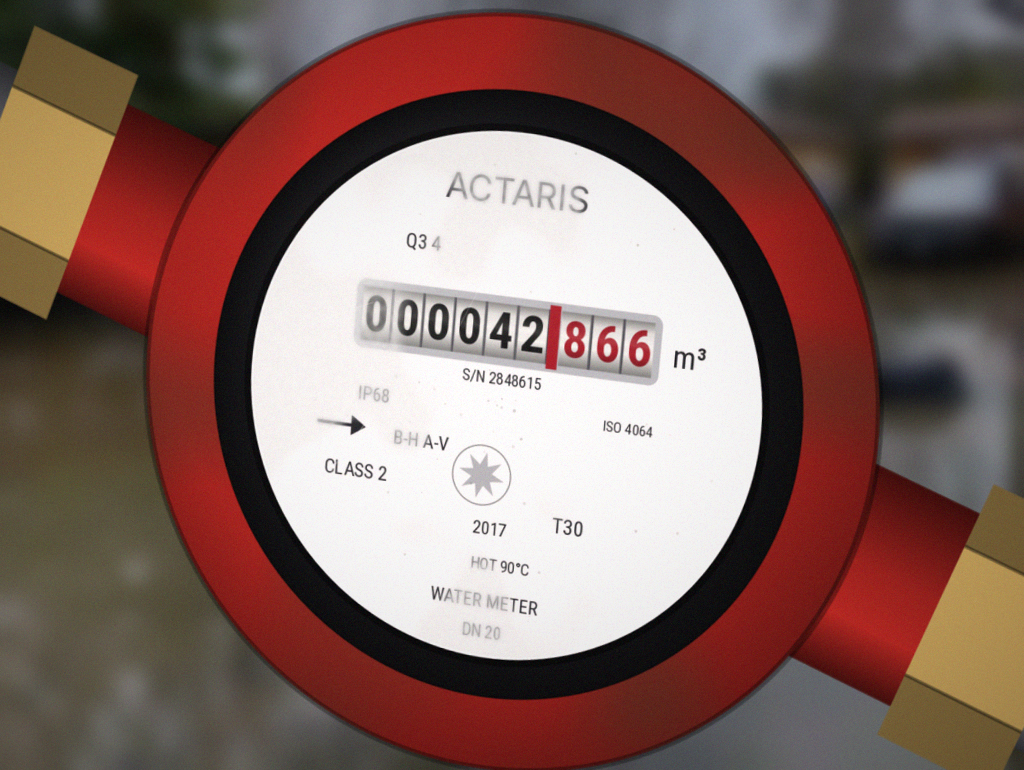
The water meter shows 42.866 m³
